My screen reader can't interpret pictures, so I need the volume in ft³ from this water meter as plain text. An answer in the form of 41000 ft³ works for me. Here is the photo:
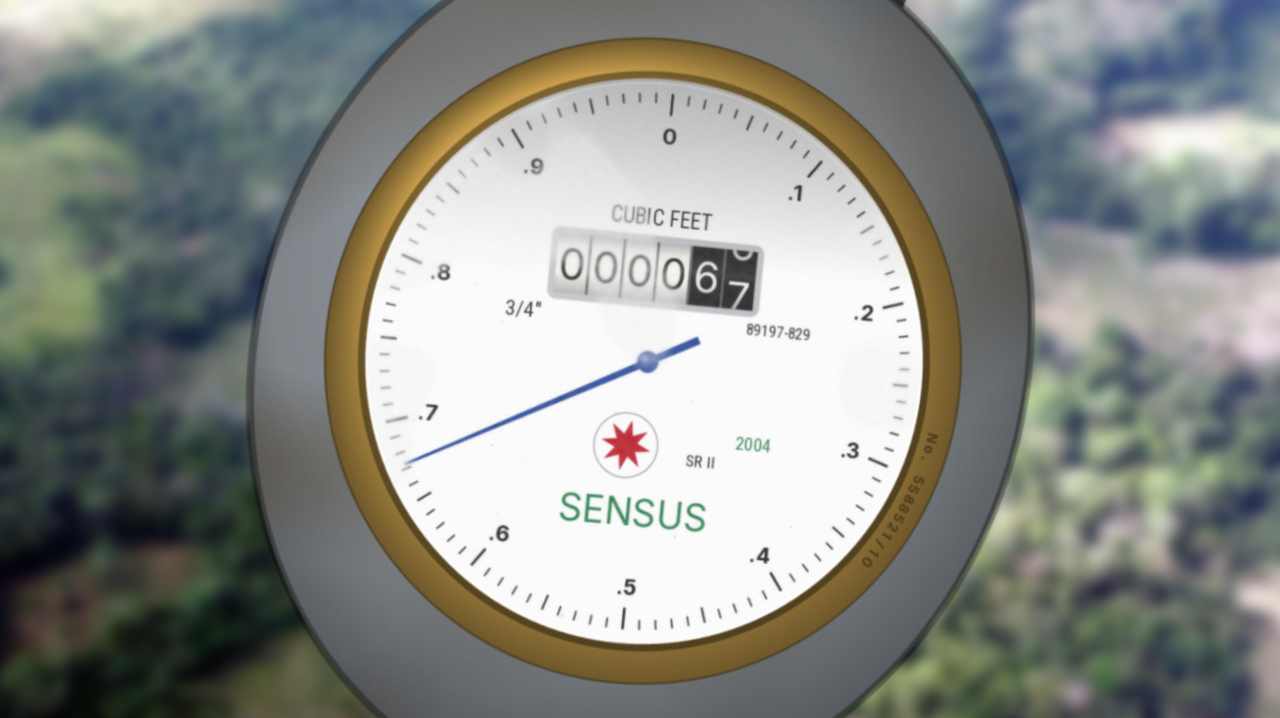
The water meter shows 66.67 ft³
